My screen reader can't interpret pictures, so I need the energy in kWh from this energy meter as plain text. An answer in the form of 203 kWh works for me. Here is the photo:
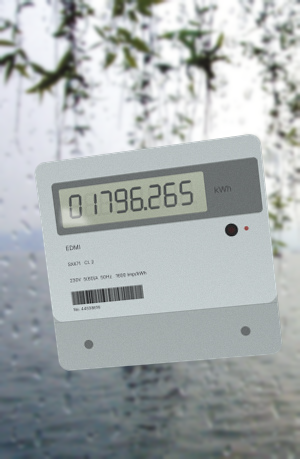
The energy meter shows 1796.265 kWh
